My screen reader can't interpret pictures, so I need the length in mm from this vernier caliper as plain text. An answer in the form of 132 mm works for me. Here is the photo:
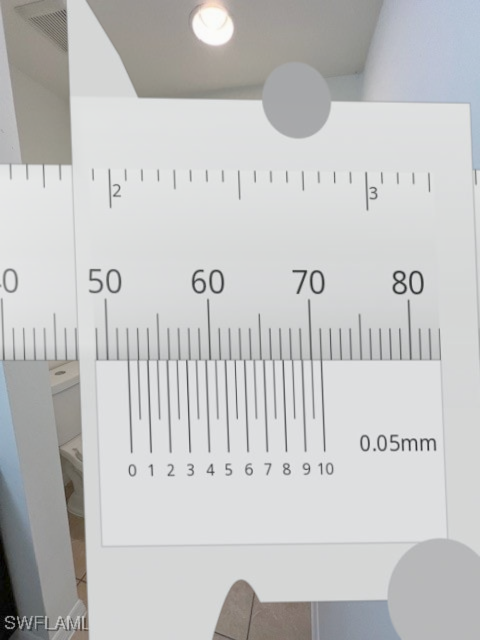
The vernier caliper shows 52.0 mm
